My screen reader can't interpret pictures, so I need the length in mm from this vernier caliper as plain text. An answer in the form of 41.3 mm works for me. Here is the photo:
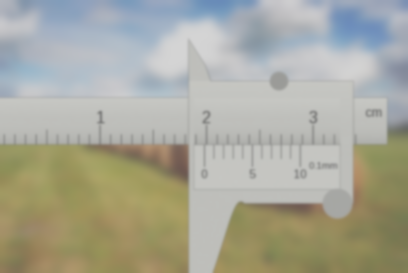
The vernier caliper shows 19.8 mm
